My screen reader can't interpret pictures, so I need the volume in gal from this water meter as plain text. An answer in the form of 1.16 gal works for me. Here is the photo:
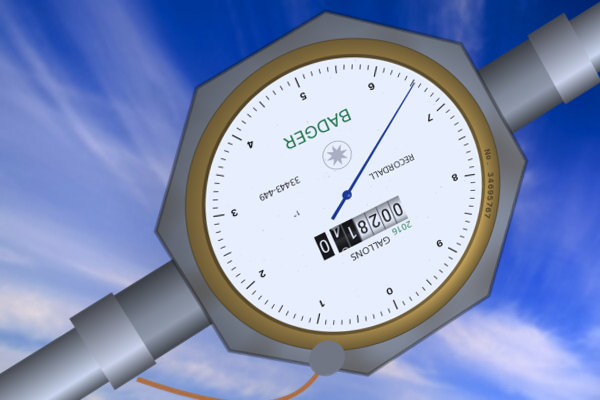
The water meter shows 28136.5 gal
